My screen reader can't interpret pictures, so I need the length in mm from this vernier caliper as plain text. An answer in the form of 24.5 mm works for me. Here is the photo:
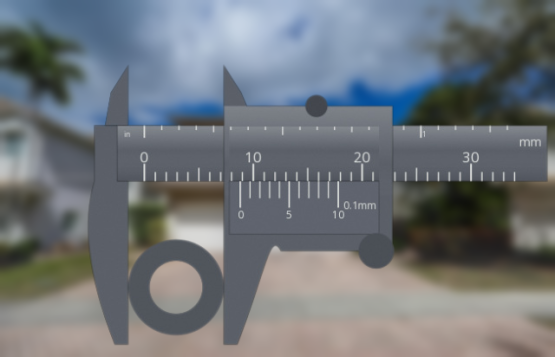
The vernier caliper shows 8.8 mm
